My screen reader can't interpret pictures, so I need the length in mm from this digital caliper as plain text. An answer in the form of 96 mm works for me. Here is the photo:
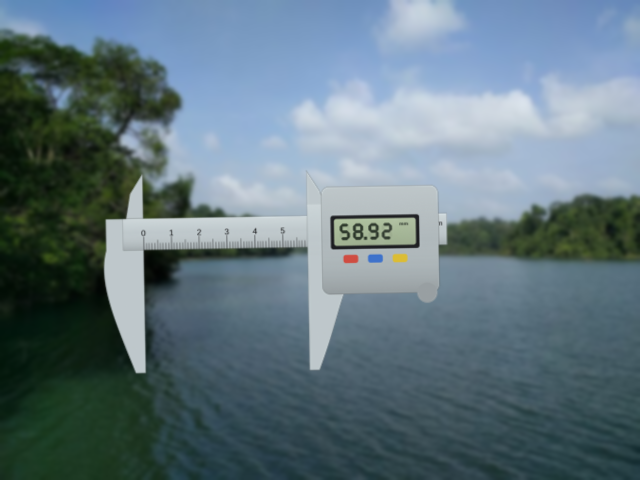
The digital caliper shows 58.92 mm
